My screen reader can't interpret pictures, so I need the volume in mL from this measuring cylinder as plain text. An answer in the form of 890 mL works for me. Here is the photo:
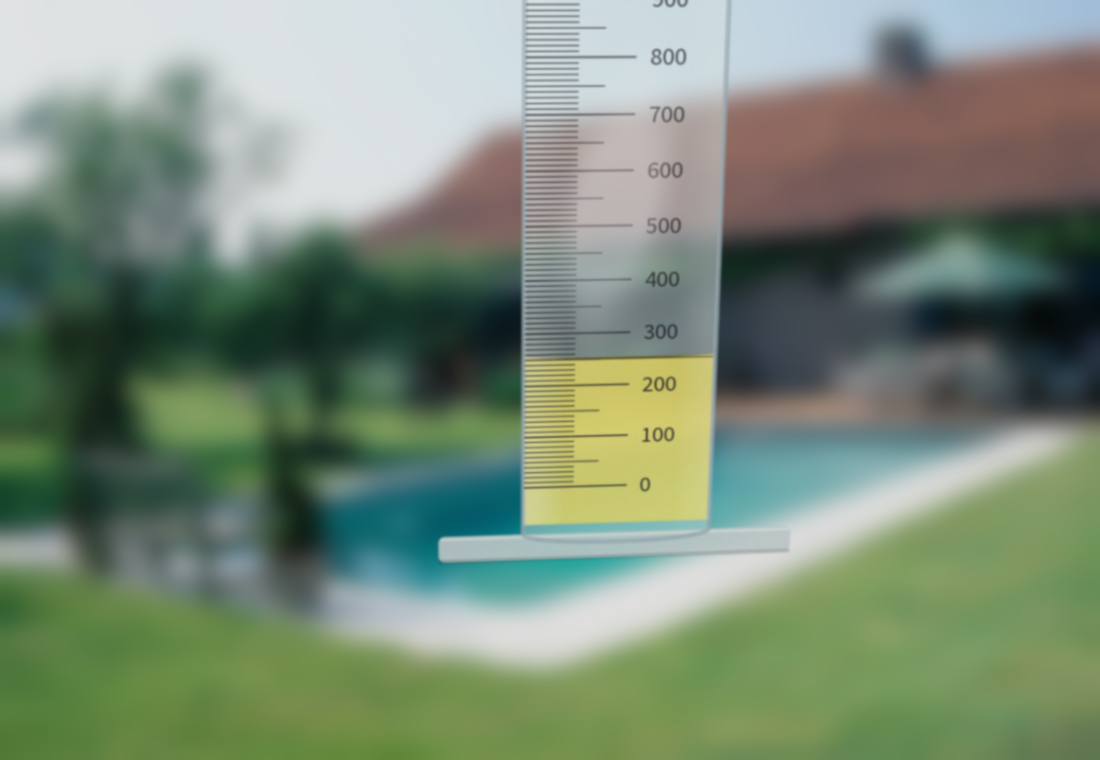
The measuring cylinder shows 250 mL
